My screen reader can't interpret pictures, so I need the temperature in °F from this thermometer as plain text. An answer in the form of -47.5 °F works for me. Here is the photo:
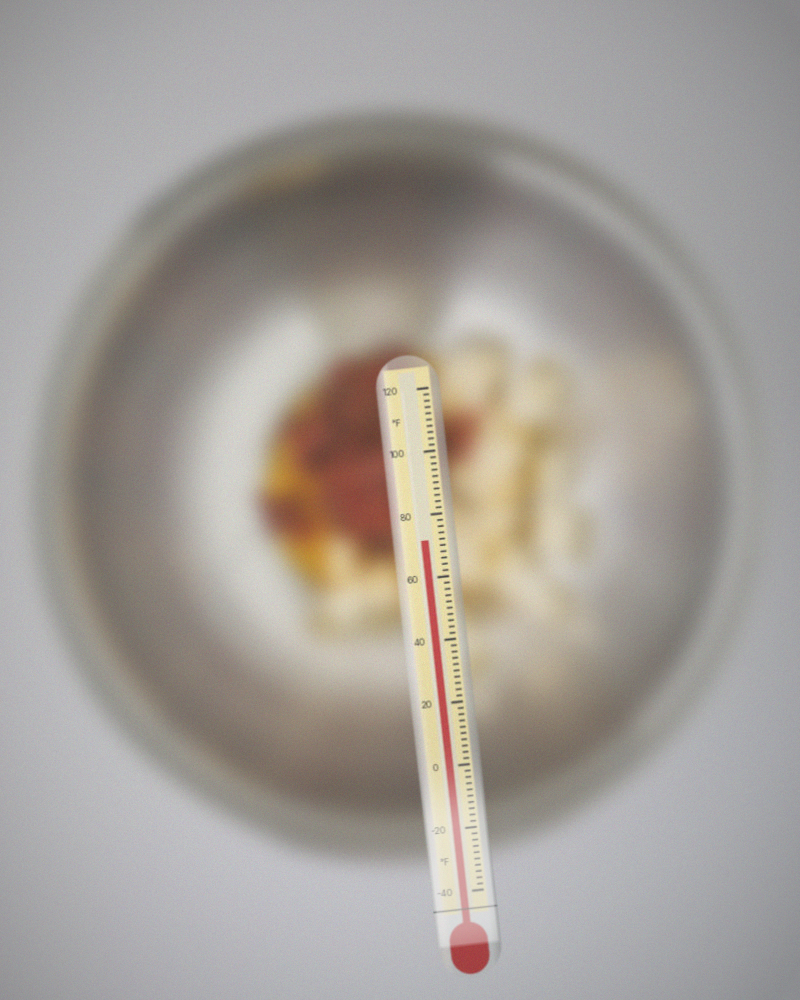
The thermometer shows 72 °F
